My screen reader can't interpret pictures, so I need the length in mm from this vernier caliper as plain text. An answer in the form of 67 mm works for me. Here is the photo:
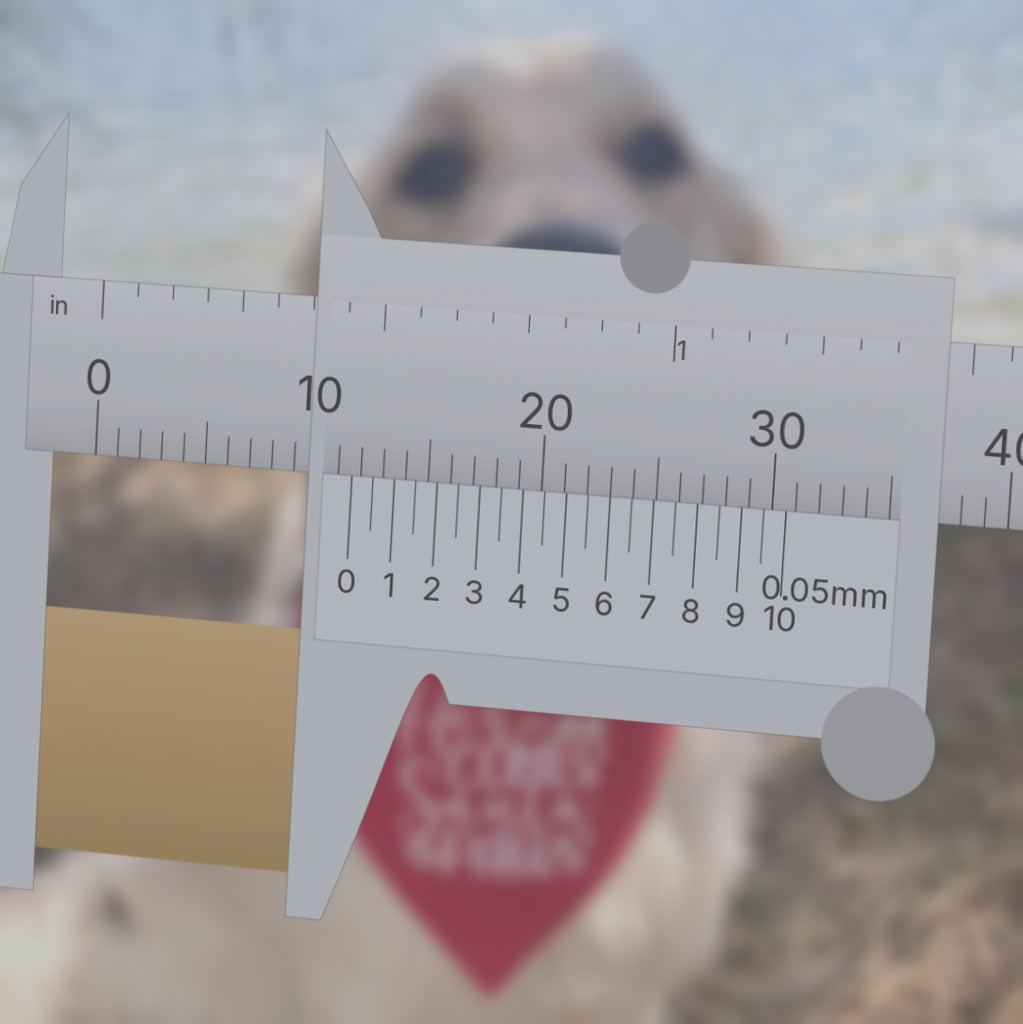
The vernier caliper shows 11.6 mm
